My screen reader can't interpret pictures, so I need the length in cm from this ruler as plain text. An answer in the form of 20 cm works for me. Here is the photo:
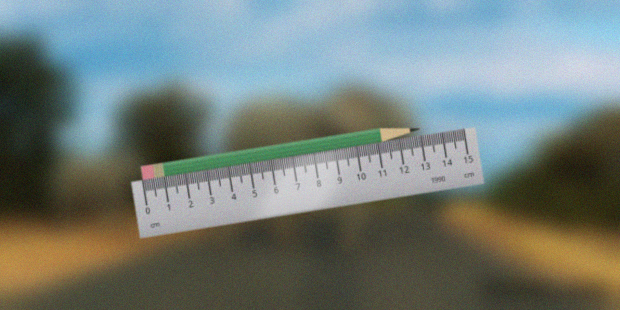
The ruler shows 13 cm
